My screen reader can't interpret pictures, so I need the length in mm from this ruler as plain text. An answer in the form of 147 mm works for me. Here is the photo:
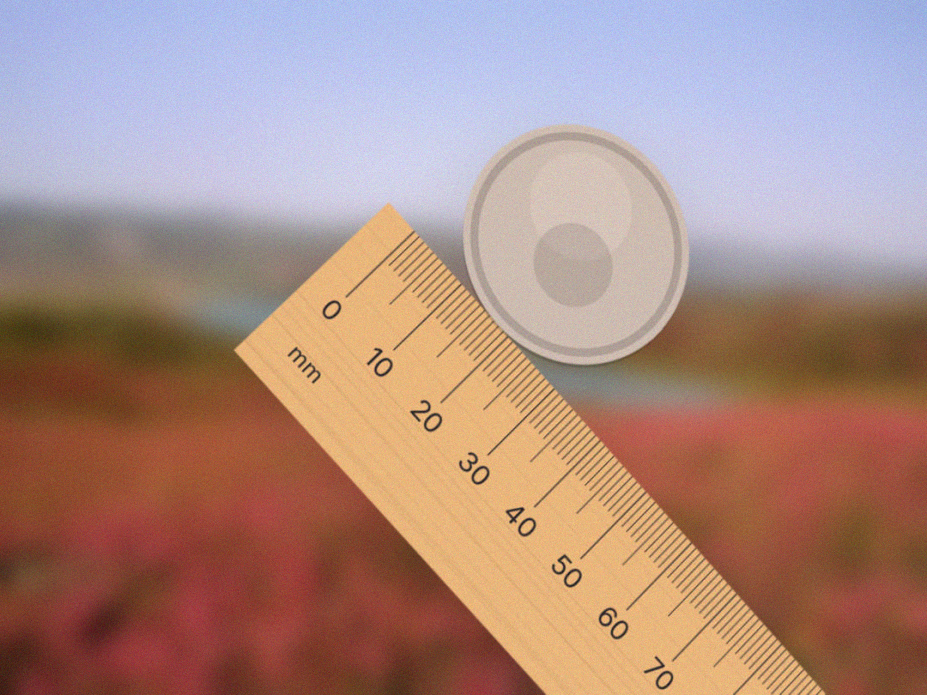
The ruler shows 35 mm
